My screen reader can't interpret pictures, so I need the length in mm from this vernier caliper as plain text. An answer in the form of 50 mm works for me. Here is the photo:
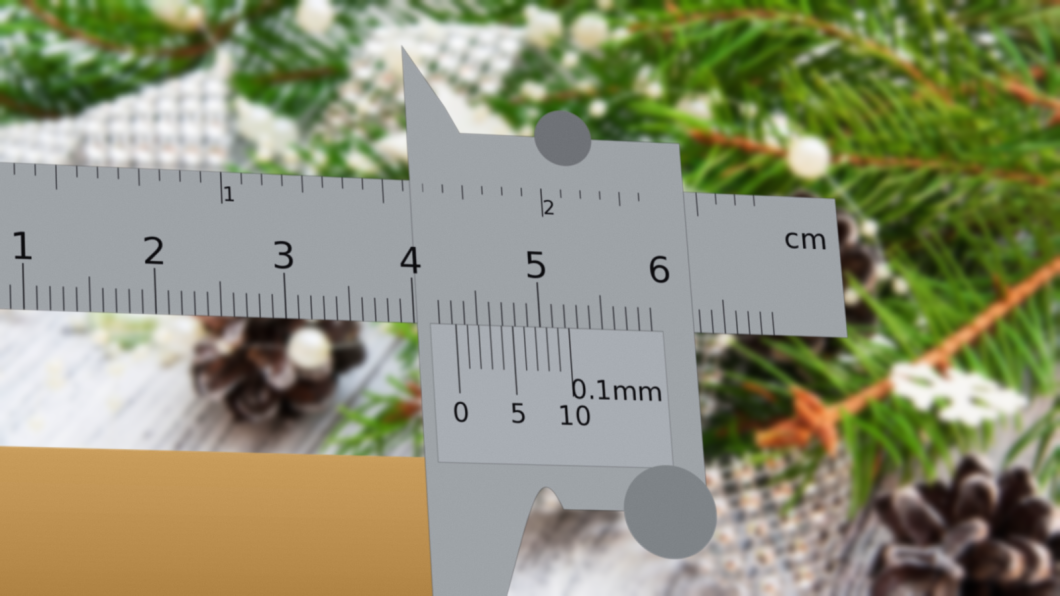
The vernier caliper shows 43.3 mm
